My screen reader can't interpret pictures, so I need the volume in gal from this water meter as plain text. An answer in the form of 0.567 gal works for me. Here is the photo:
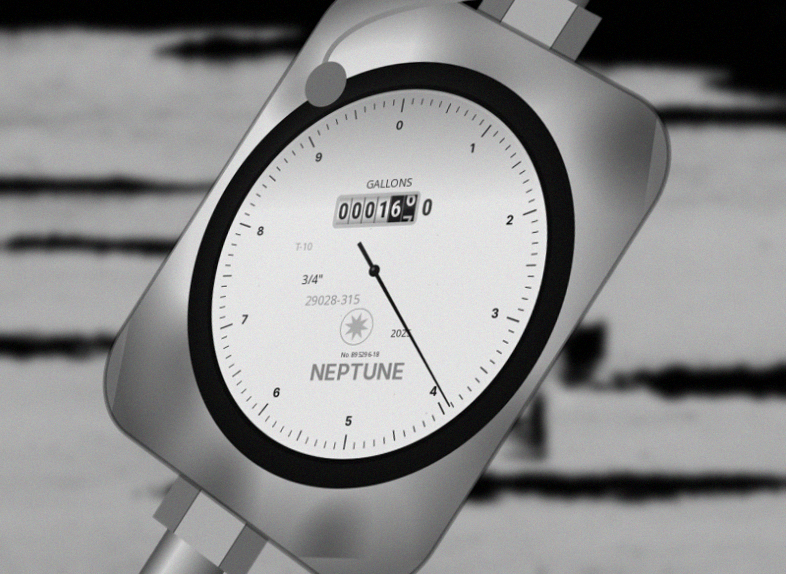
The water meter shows 1663.9 gal
